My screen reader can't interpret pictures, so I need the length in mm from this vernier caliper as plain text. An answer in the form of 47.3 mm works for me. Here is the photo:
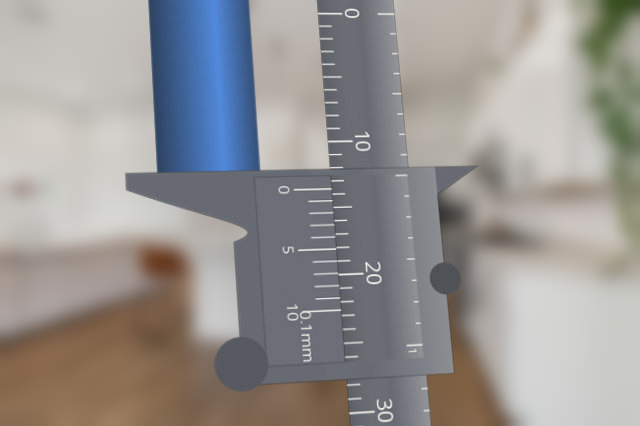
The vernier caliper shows 13.6 mm
